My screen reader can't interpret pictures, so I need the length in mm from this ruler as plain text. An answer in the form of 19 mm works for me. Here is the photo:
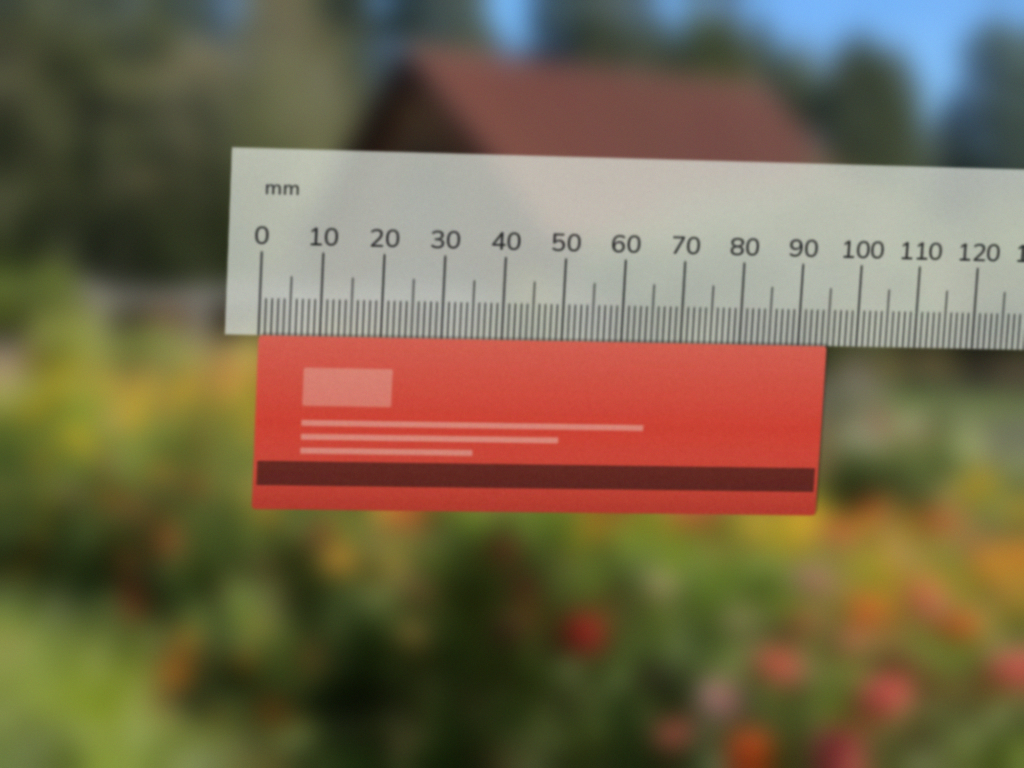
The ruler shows 95 mm
